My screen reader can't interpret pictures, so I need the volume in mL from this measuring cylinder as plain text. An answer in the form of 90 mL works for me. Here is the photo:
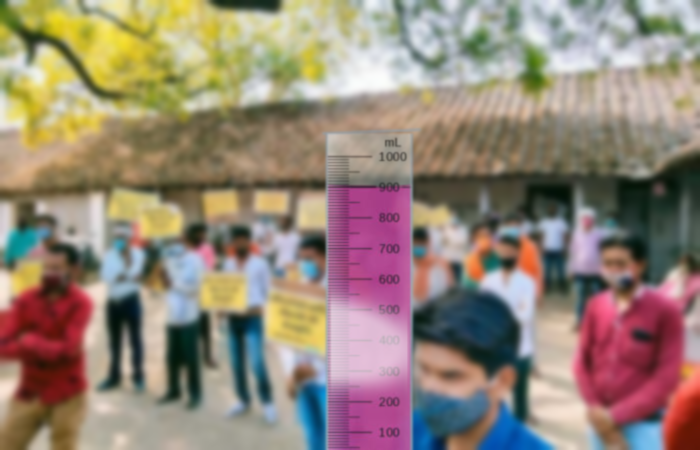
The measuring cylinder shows 900 mL
